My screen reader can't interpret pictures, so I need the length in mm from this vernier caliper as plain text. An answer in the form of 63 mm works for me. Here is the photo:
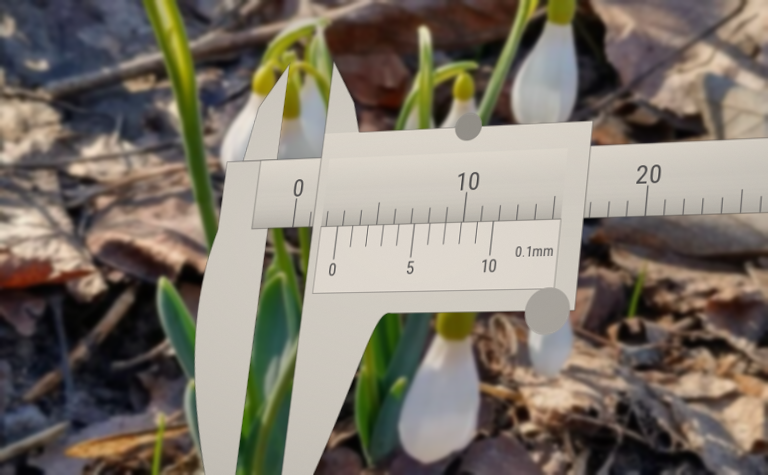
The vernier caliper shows 2.7 mm
